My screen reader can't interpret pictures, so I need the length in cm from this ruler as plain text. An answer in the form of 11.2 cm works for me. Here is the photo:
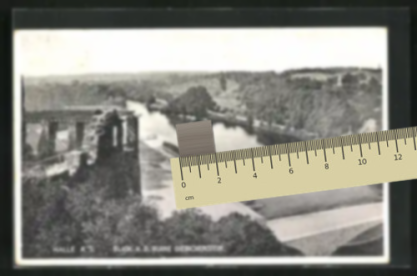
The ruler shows 2 cm
